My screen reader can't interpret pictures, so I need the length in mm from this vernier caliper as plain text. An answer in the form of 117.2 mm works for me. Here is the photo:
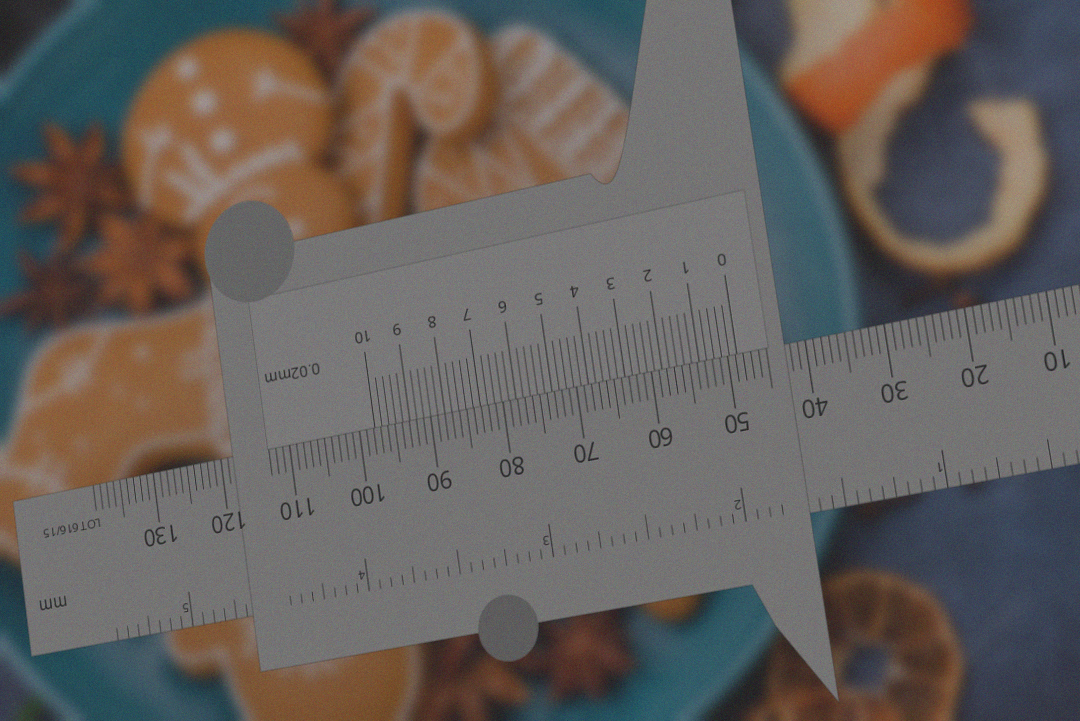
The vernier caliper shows 48.8 mm
